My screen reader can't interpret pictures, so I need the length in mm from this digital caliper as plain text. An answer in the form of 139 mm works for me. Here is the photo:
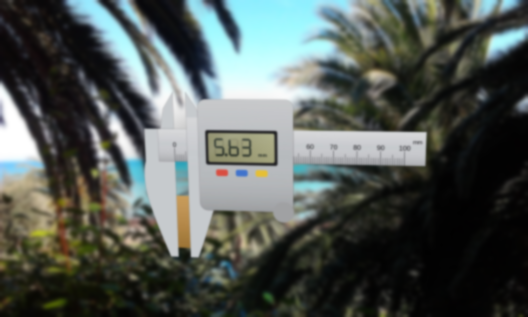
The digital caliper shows 5.63 mm
